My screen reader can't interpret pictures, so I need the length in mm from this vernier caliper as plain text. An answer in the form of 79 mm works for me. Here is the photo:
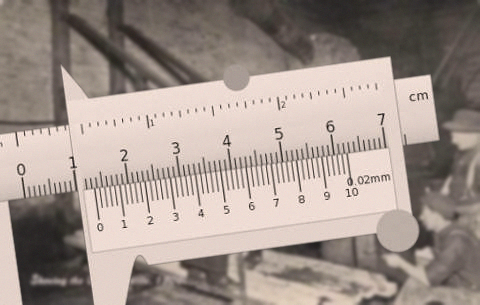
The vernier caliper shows 13.5 mm
